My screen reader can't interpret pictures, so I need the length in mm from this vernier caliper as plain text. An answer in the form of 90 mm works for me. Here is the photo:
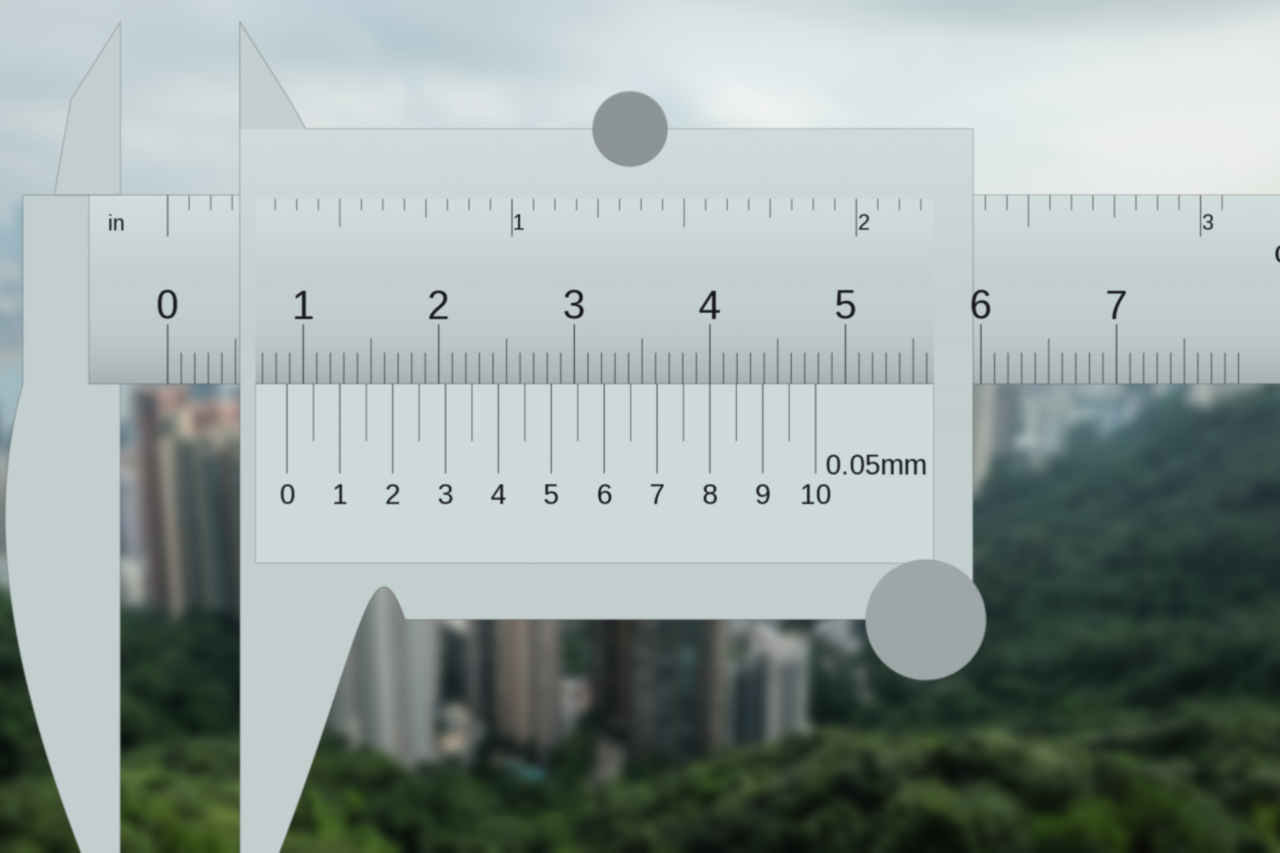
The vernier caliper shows 8.8 mm
